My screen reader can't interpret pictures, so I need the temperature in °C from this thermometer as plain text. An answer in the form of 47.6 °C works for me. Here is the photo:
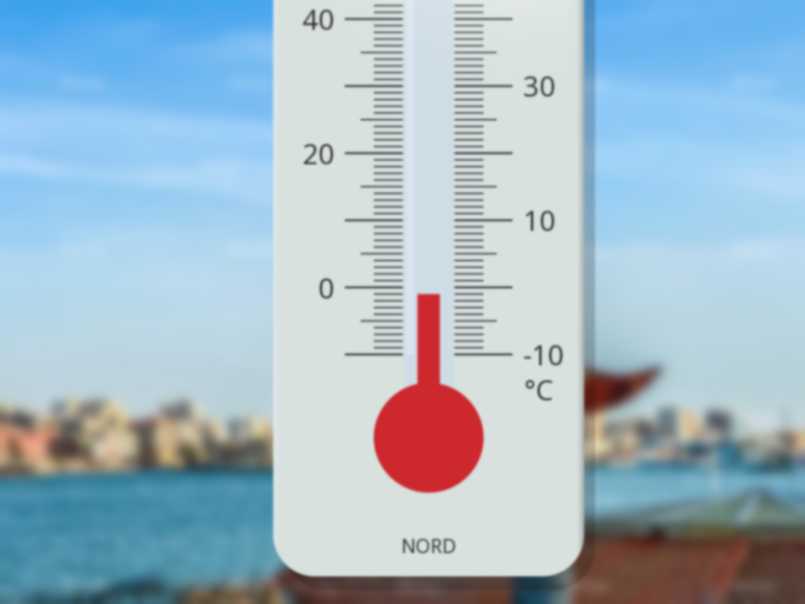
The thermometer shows -1 °C
